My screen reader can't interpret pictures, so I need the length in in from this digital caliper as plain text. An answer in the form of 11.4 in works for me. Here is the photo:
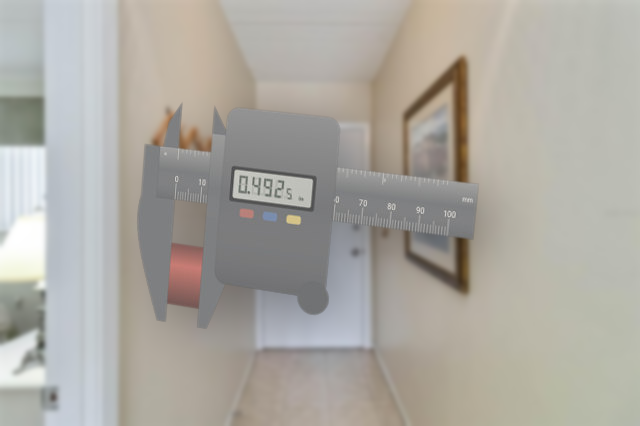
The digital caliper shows 0.4925 in
